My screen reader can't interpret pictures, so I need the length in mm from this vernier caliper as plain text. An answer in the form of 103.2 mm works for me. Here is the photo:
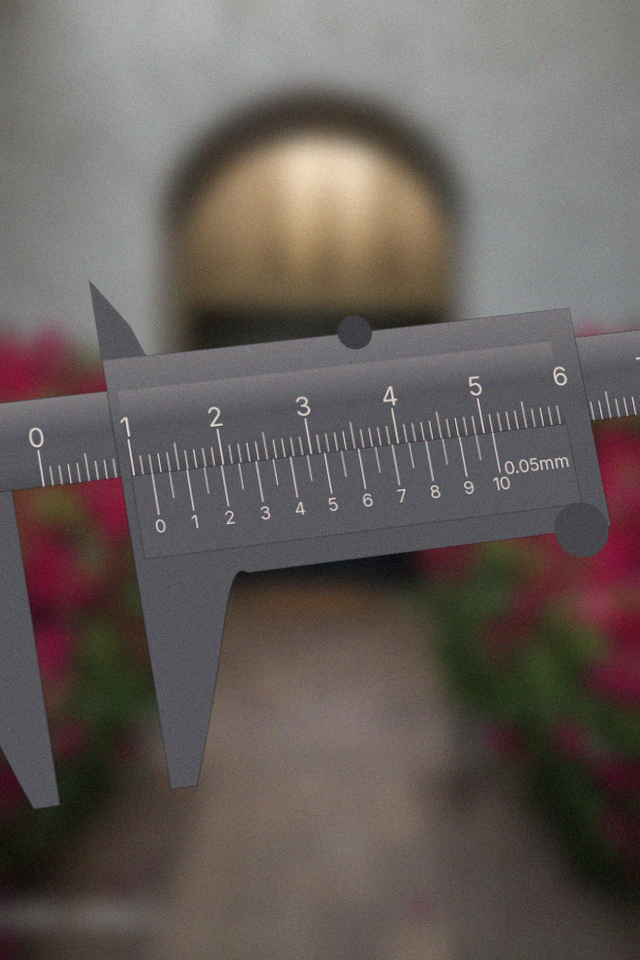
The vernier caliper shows 12.0 mm
